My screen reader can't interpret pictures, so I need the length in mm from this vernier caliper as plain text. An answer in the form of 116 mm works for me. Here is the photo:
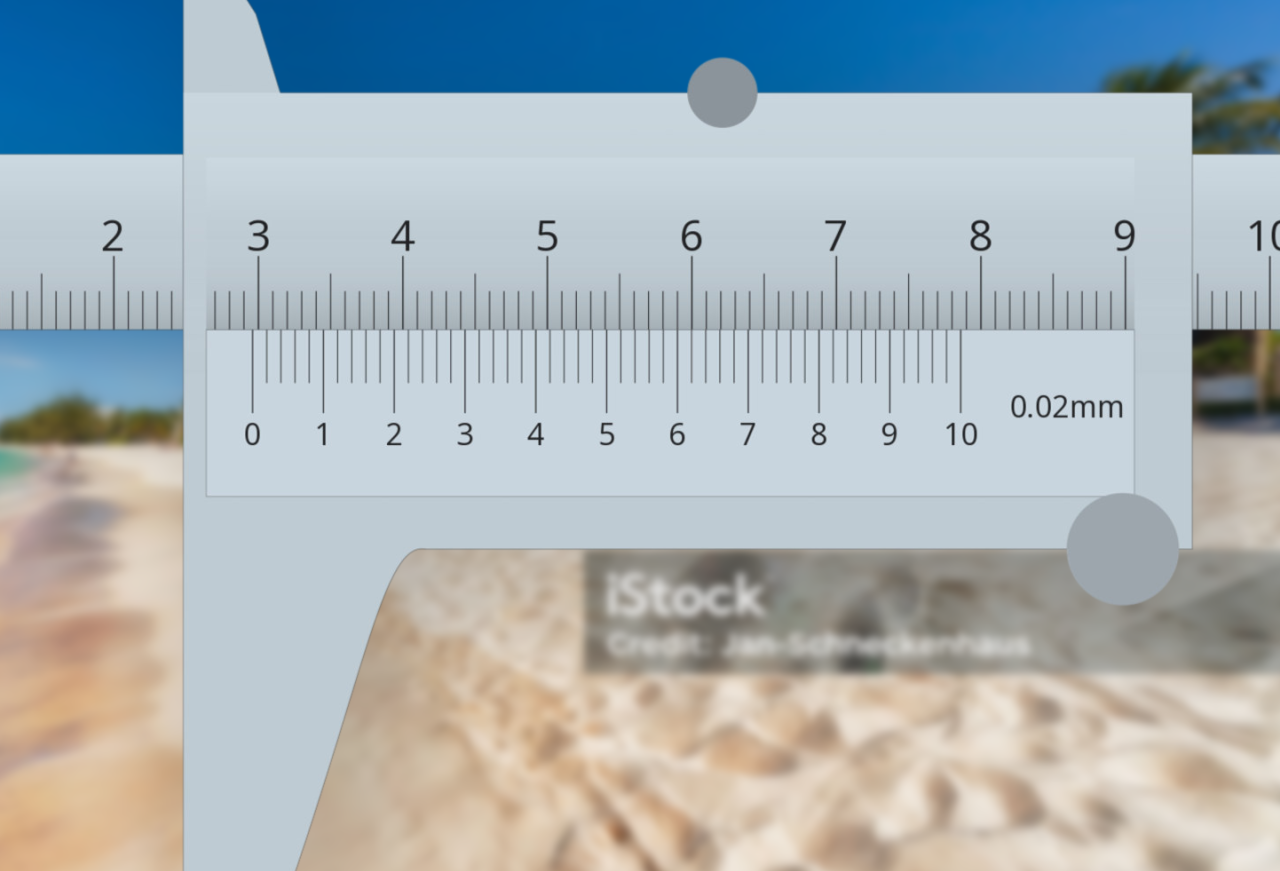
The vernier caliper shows 29.6 mm
